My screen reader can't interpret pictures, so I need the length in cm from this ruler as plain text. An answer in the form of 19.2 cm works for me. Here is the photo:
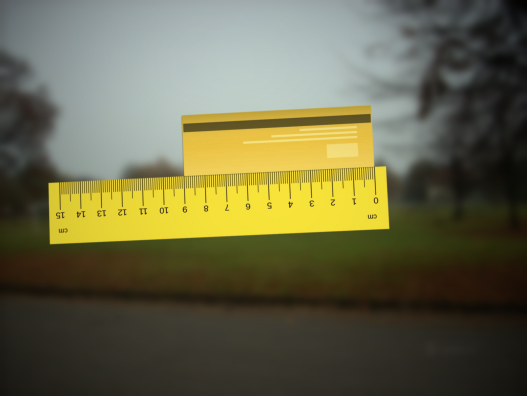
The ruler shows 9 cm
